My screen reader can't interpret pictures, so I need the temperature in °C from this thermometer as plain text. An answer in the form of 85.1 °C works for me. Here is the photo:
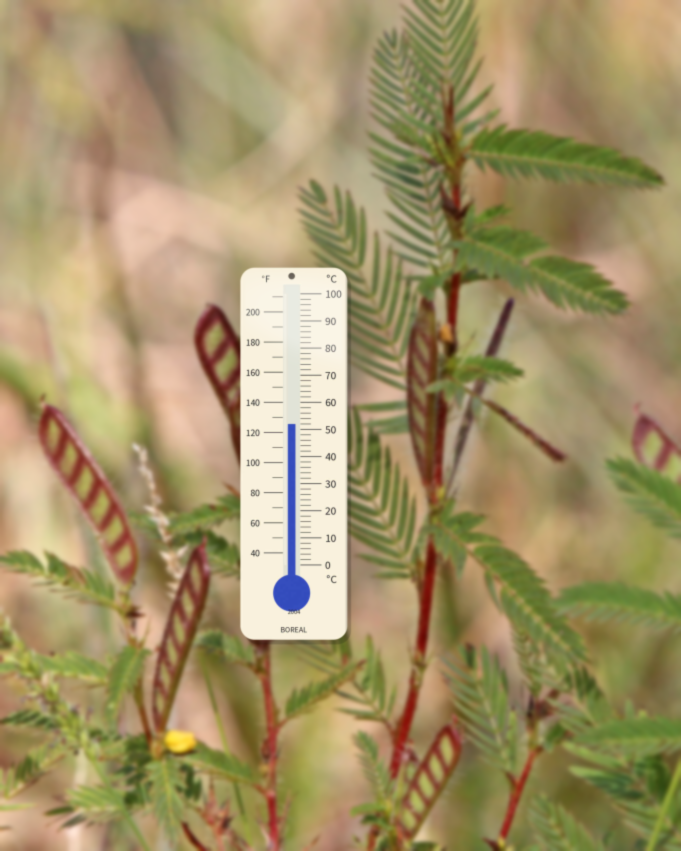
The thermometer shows 52 °C
